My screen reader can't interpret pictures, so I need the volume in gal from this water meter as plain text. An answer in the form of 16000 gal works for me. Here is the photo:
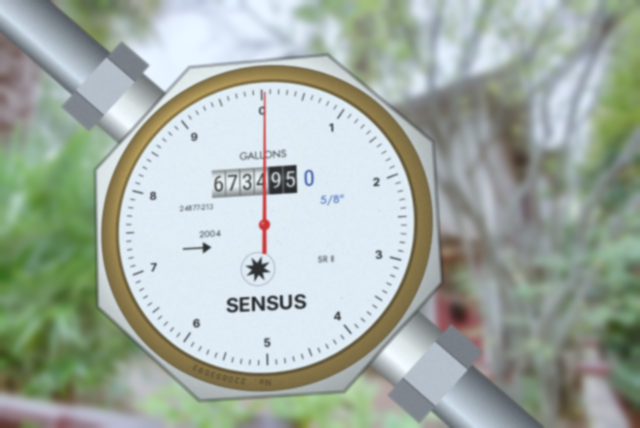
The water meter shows 6734950.0 gal
